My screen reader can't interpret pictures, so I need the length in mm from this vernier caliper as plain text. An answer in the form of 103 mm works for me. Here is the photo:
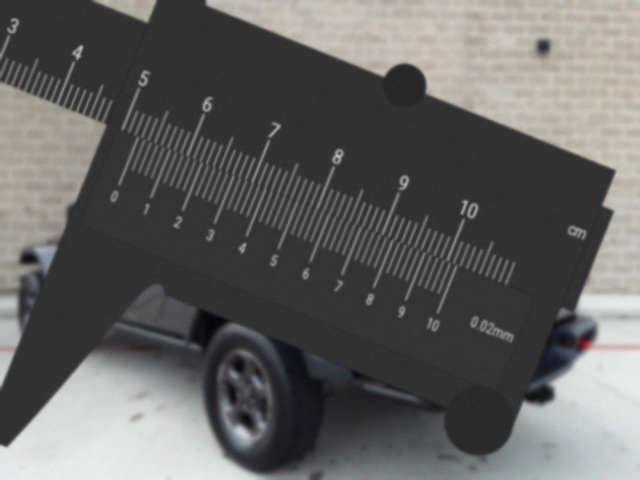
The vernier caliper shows 52.5 mm
